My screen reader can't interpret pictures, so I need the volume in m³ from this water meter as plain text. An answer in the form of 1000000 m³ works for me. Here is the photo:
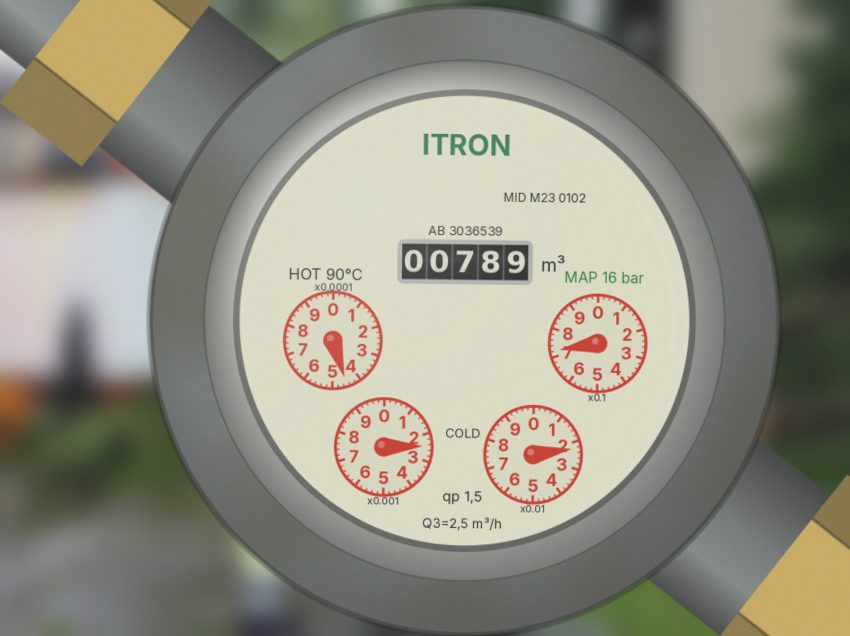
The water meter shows 789.7224 m³
